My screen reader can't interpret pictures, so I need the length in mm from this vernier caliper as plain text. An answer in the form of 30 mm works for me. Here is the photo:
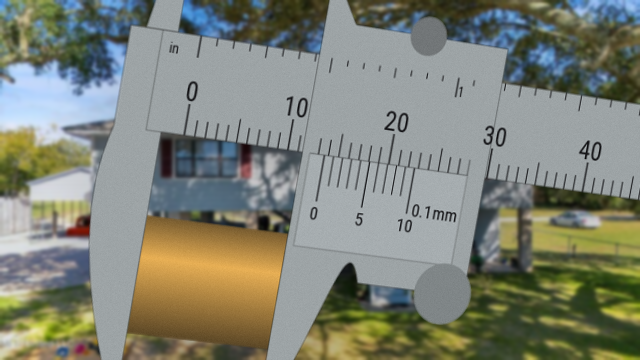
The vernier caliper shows 13.6 mm
